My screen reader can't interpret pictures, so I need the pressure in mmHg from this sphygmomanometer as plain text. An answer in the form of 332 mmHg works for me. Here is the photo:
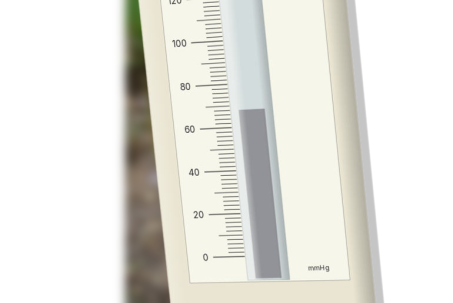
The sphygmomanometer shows 68 mmHg
